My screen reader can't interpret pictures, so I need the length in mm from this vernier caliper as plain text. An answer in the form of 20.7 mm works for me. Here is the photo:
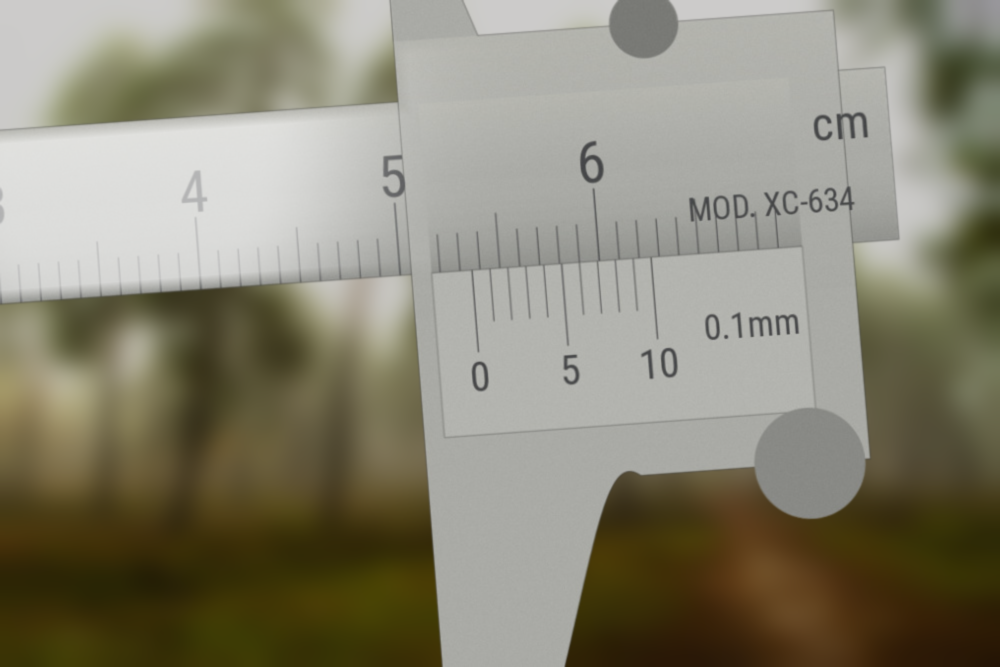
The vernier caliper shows 53.6 mm
